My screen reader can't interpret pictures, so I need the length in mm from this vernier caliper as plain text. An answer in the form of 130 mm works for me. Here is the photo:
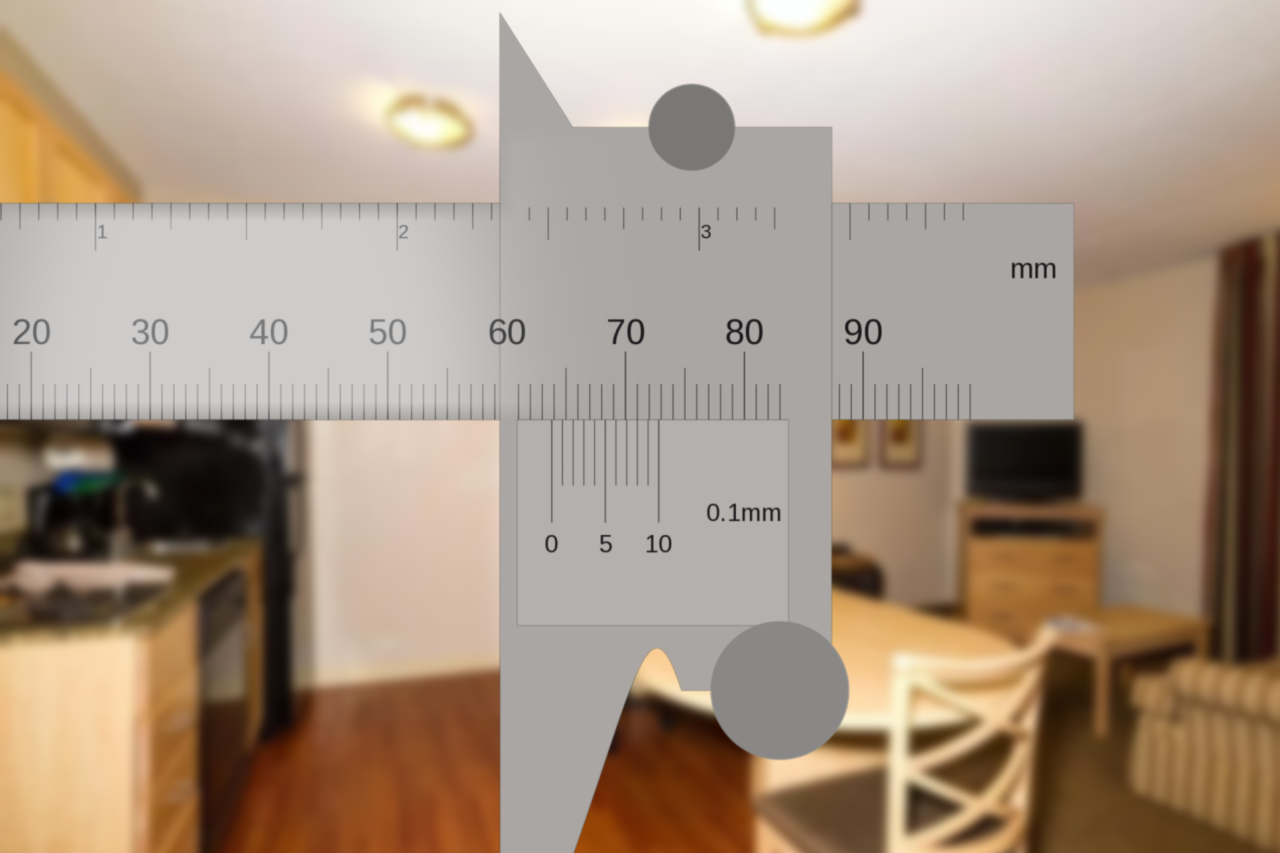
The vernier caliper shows 63.8 mm
